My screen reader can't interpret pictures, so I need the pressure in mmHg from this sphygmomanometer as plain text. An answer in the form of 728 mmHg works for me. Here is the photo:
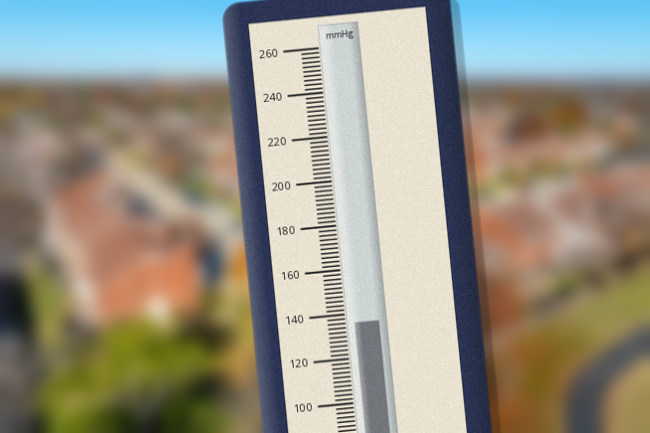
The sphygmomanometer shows 136 mmHg
